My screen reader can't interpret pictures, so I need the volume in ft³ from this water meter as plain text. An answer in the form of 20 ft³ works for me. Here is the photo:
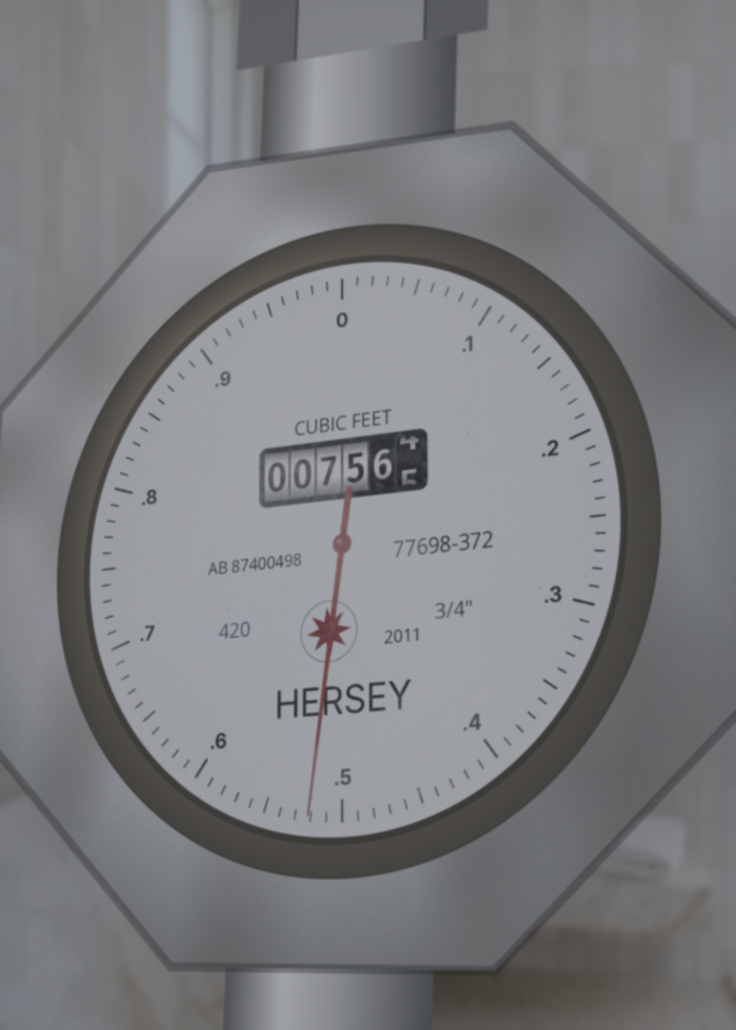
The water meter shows 7564.52 ft³
